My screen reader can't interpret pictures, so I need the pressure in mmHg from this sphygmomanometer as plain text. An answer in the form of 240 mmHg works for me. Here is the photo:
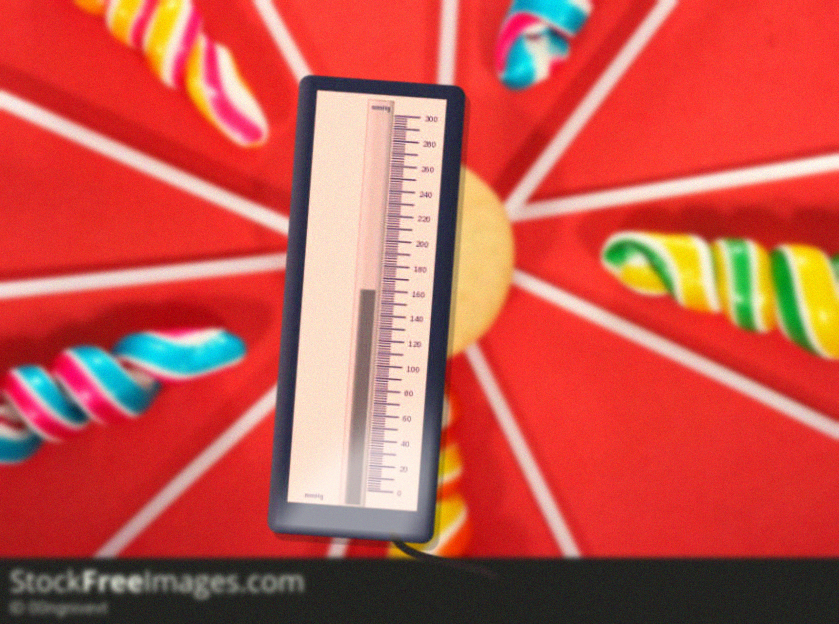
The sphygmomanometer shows 160 mmHg
